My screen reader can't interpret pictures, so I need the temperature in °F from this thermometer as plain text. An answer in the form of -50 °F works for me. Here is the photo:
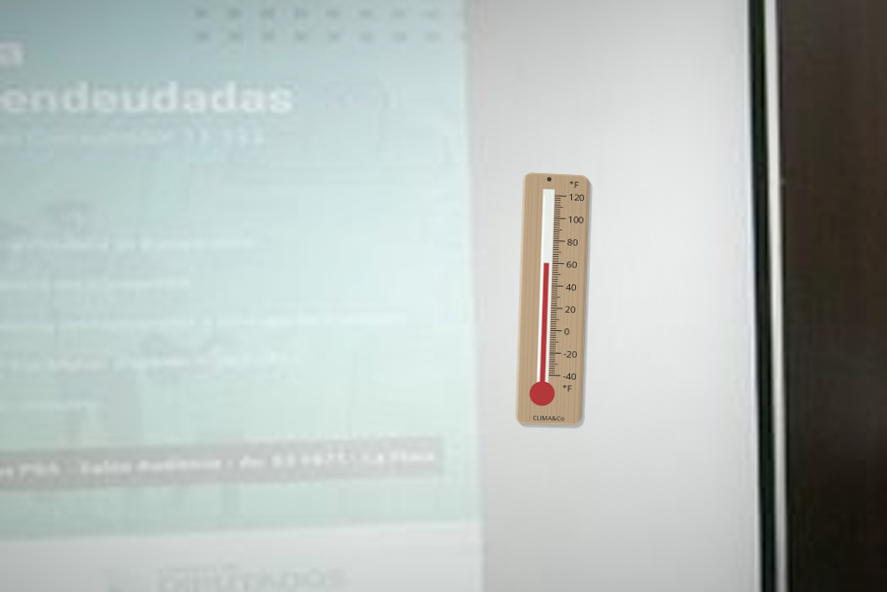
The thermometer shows 60 °F
